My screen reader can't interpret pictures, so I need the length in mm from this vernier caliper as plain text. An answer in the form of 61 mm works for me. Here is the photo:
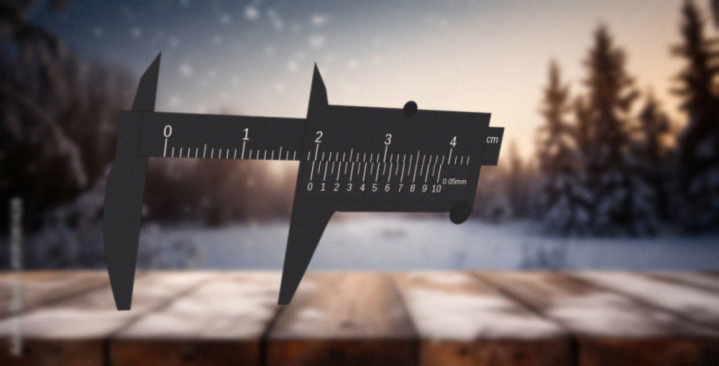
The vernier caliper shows 19.8 mm
